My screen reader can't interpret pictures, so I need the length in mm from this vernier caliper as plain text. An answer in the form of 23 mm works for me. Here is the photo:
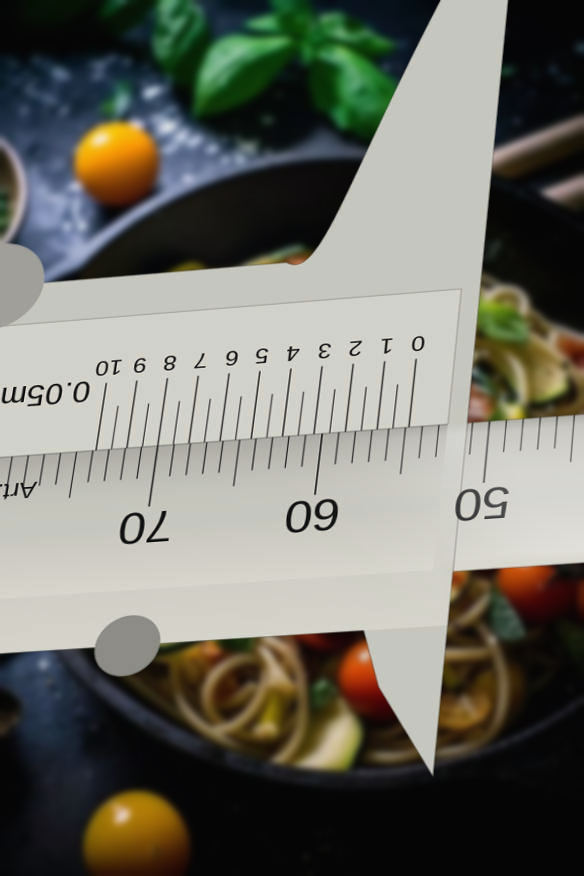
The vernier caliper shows 54.8 mm
